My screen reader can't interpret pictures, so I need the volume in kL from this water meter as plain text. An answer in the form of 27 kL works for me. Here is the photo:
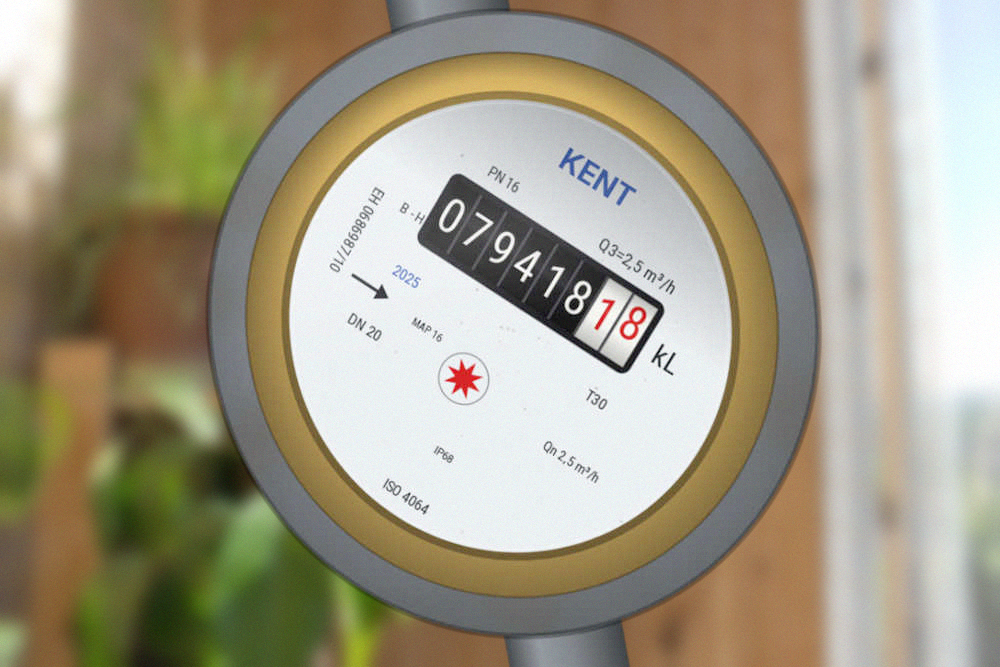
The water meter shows 79418.18 kL
